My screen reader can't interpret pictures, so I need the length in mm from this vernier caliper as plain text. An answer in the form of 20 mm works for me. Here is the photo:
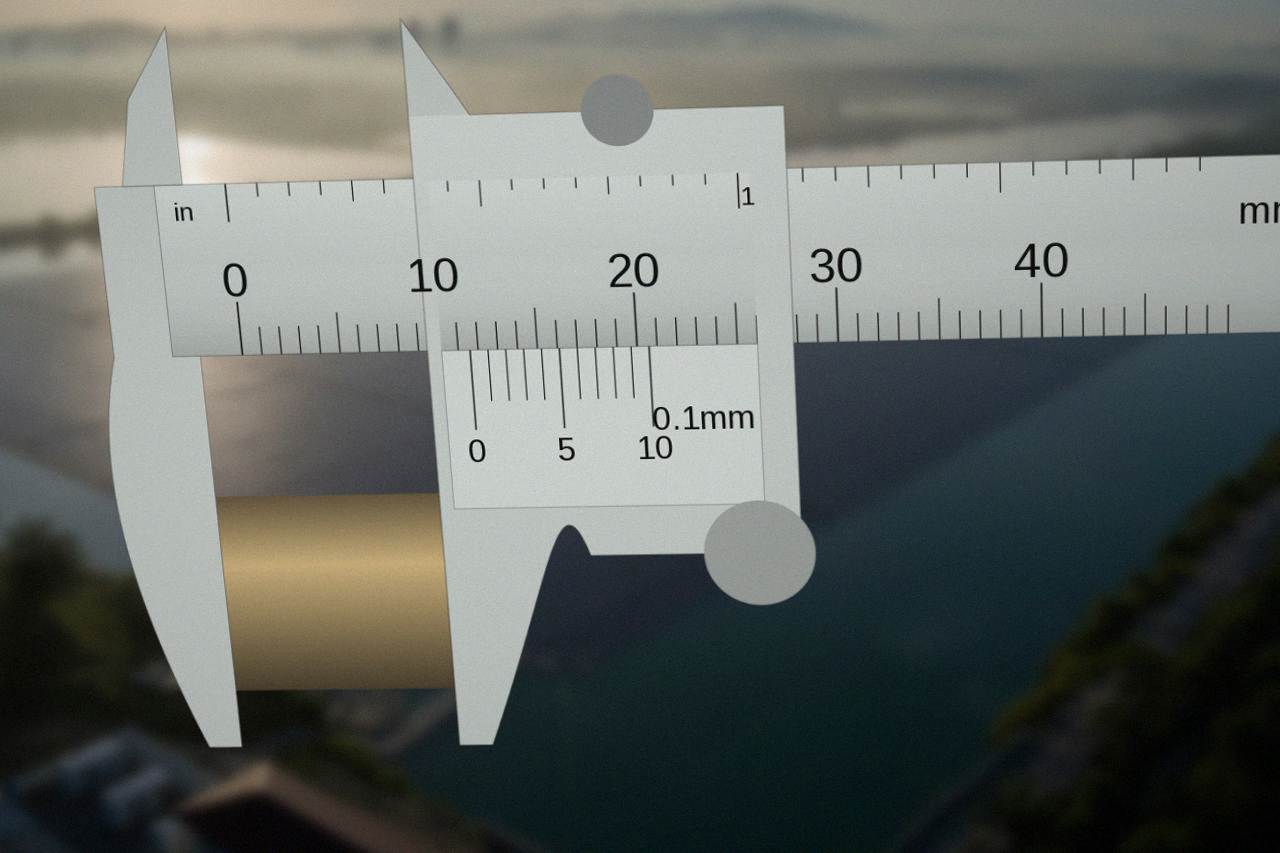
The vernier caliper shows 11.6 mm
